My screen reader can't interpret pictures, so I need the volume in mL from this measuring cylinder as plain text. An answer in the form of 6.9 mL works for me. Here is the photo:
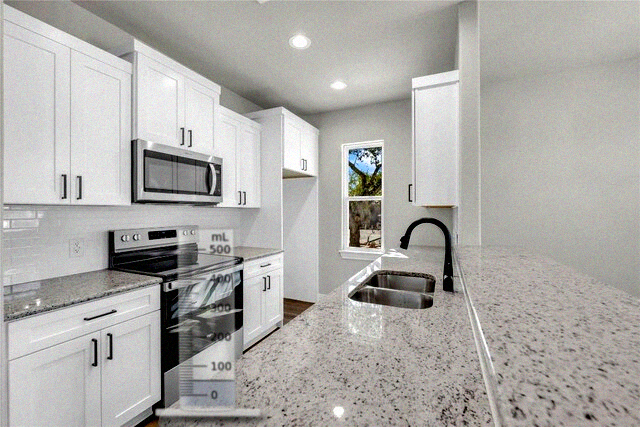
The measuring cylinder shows 50 mL
